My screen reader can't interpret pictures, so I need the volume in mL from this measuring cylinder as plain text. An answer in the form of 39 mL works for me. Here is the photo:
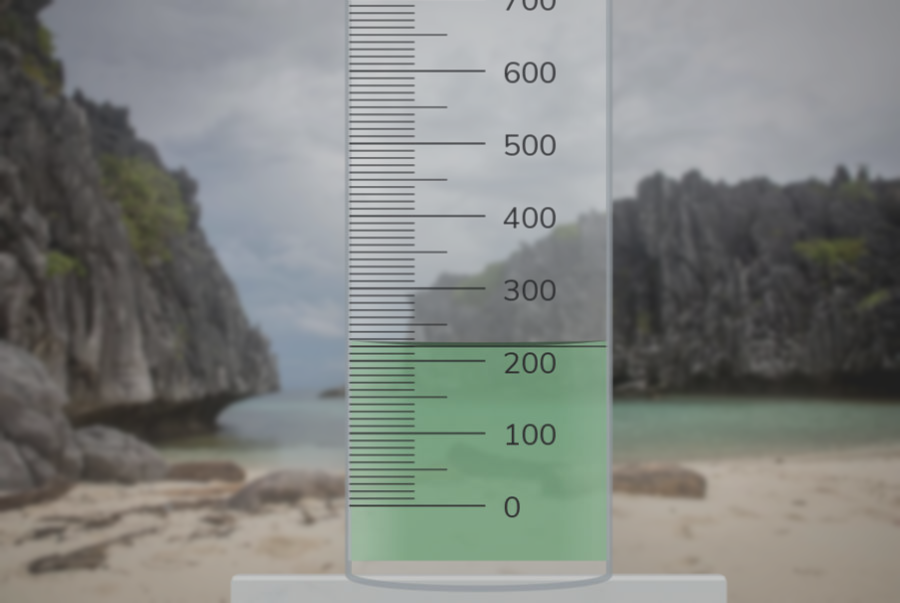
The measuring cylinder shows 220 mL
